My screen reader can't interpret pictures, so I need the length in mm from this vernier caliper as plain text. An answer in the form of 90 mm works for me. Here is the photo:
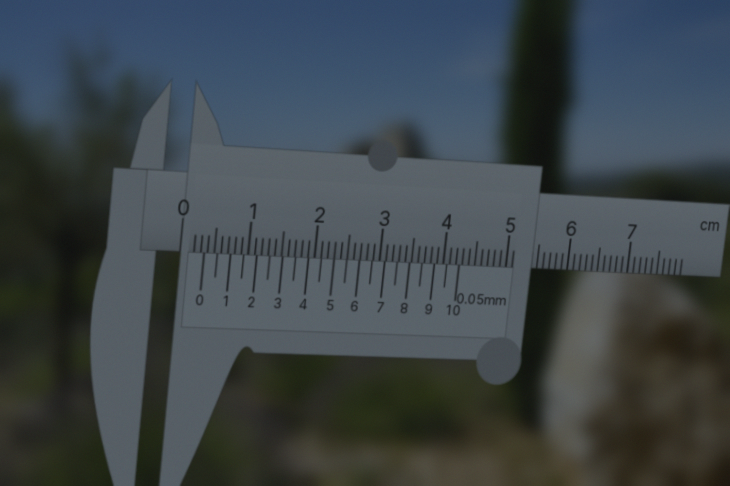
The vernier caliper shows 3.5 mm
